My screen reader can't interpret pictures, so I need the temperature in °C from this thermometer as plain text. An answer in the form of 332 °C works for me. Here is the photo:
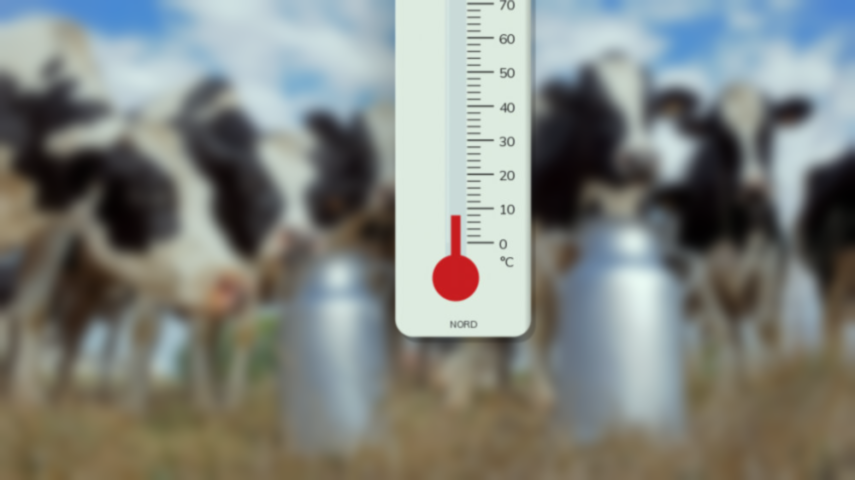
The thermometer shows 8 °C
